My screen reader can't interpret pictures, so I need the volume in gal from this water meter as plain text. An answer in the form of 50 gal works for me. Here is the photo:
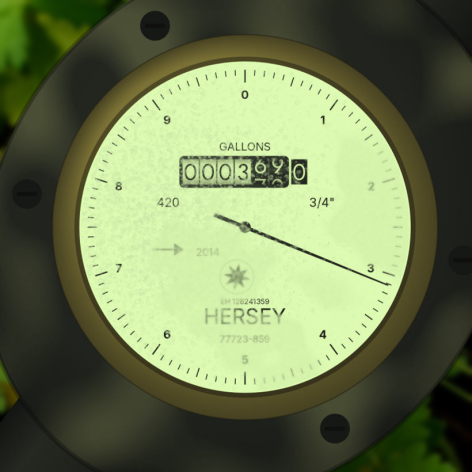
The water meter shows 3693.1 gal
